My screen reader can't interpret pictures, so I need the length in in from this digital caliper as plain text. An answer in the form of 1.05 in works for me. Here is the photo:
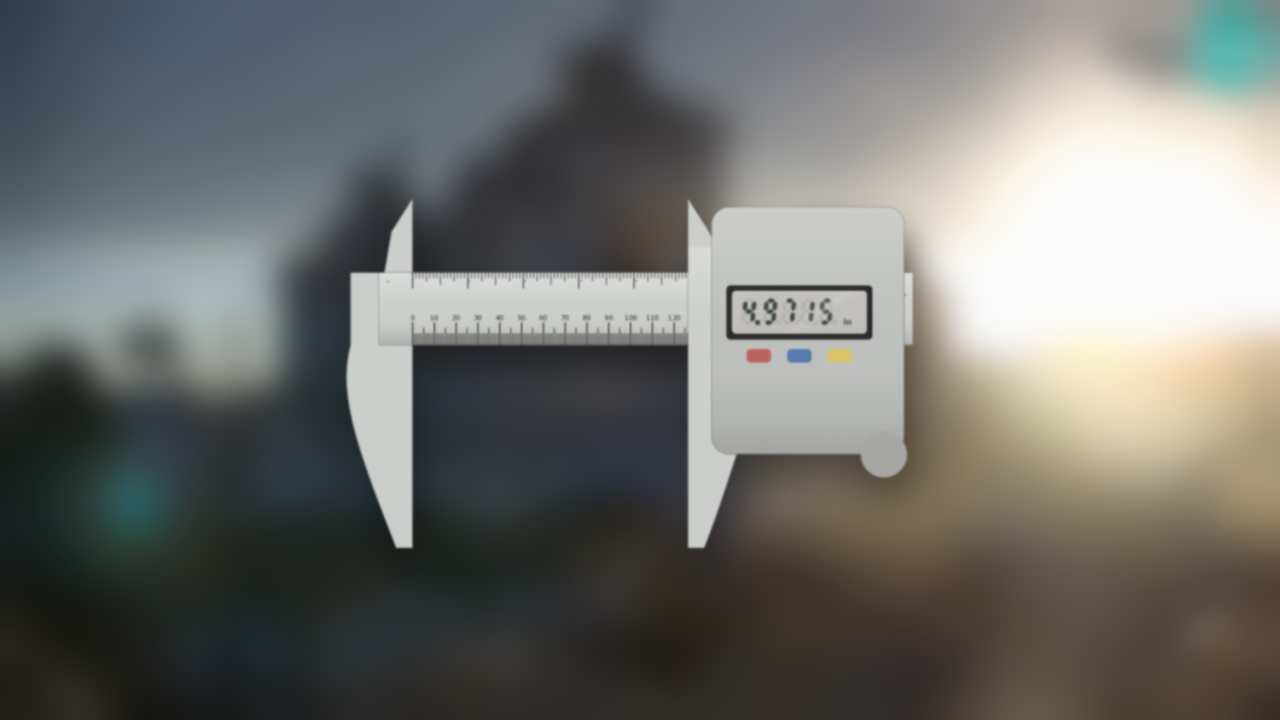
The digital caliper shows 4.9715 in
